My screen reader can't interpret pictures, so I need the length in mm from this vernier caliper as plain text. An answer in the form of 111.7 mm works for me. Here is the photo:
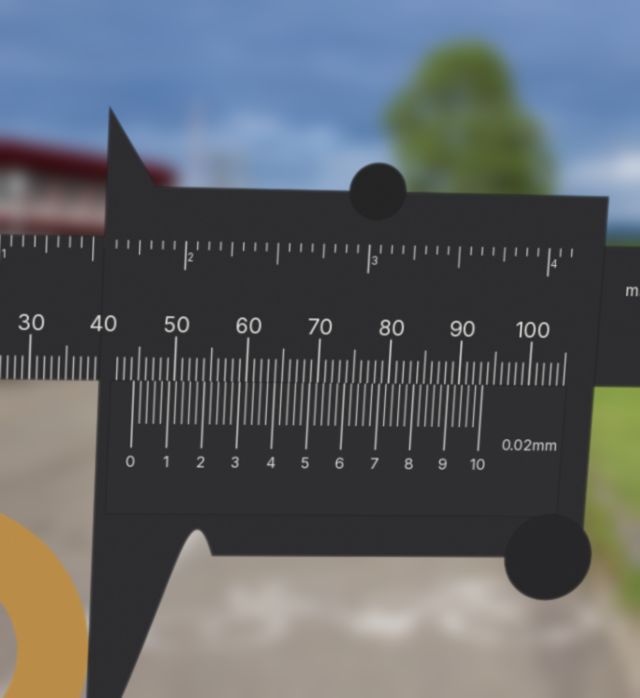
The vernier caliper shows 44.4 mm
